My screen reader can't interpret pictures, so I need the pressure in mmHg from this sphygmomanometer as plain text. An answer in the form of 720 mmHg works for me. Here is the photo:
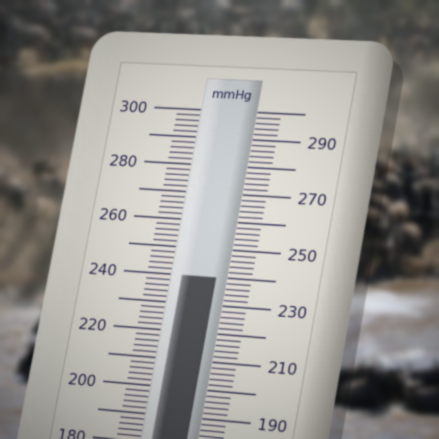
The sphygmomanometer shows 240 mmHg
